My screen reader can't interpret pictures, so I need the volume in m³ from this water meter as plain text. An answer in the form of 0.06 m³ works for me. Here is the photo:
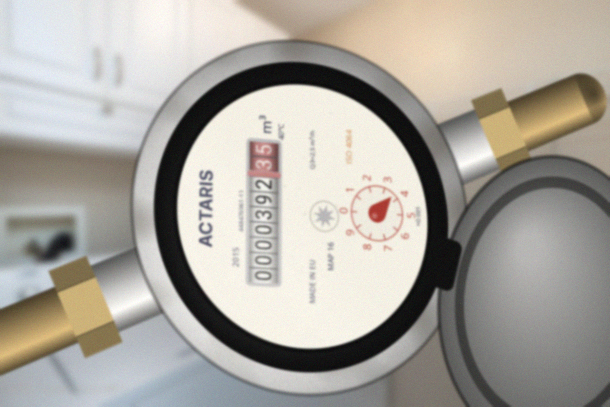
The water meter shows 392.353 m³
